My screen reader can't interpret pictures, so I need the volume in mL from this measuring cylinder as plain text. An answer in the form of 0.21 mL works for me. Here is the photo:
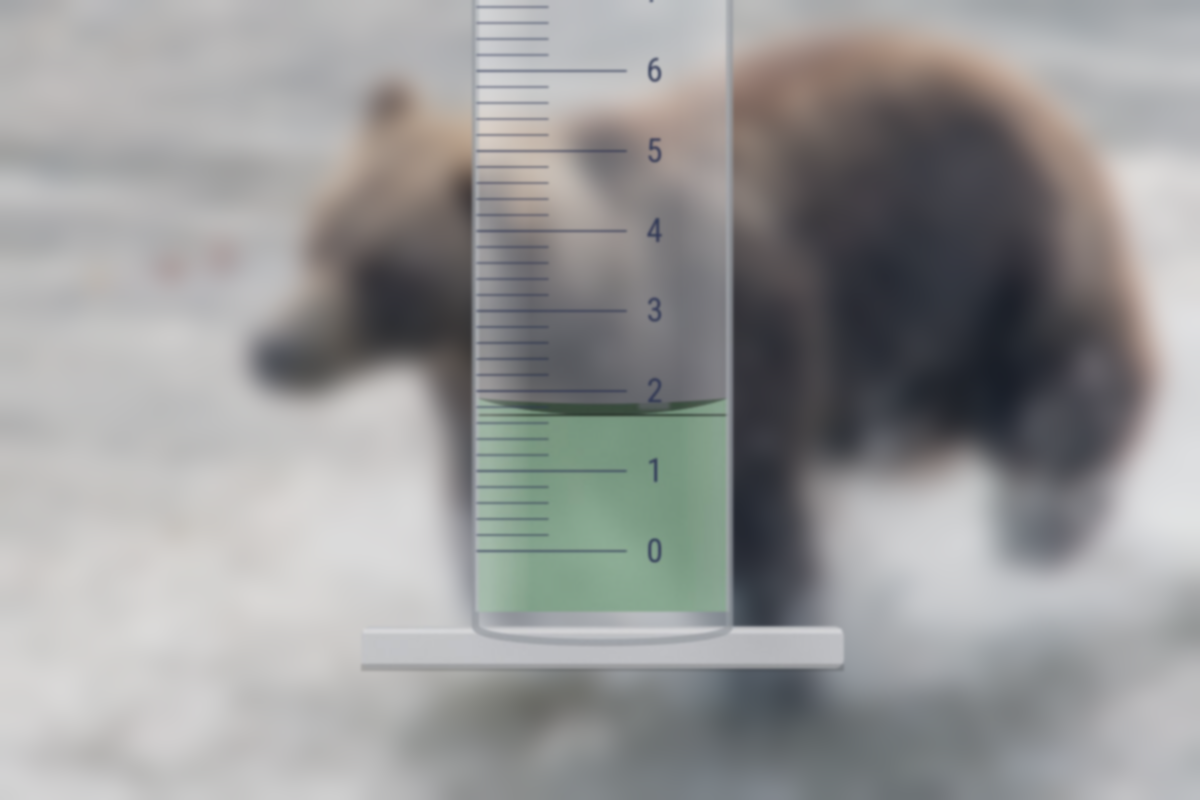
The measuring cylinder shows 1.7 mL
